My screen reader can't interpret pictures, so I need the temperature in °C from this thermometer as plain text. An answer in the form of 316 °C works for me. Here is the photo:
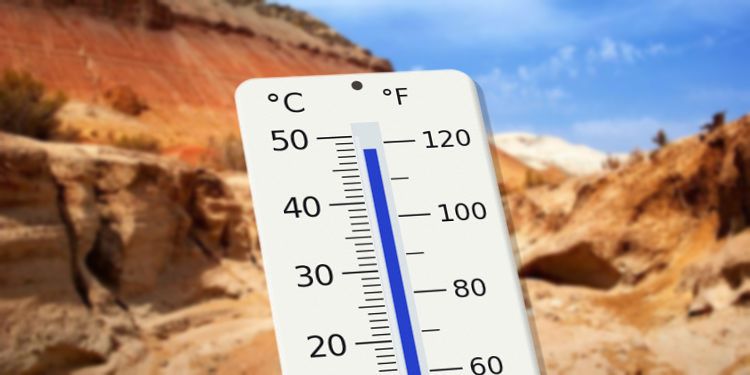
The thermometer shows 48 °C
